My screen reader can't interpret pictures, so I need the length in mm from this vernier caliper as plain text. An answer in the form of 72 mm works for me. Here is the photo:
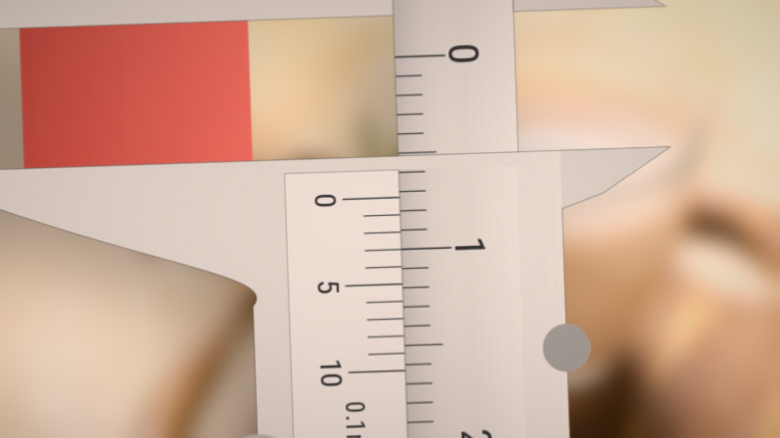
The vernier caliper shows 7.3 mm
